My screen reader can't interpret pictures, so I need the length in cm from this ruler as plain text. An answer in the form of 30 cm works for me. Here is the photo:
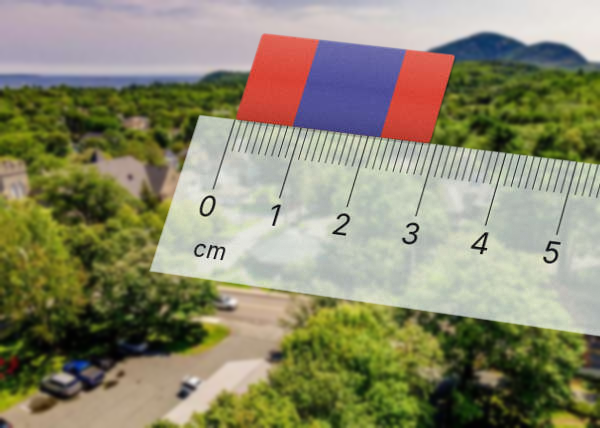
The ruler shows 2.9 cm
